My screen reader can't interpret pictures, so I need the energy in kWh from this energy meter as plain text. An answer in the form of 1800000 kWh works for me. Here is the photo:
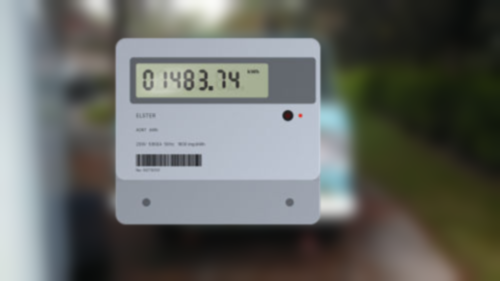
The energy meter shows 1483.74 kWh
